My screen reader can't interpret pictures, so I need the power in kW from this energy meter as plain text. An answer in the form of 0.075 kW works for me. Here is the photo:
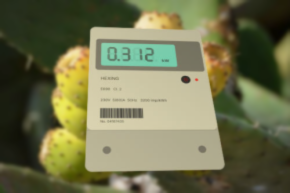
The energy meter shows 0.312 kW
